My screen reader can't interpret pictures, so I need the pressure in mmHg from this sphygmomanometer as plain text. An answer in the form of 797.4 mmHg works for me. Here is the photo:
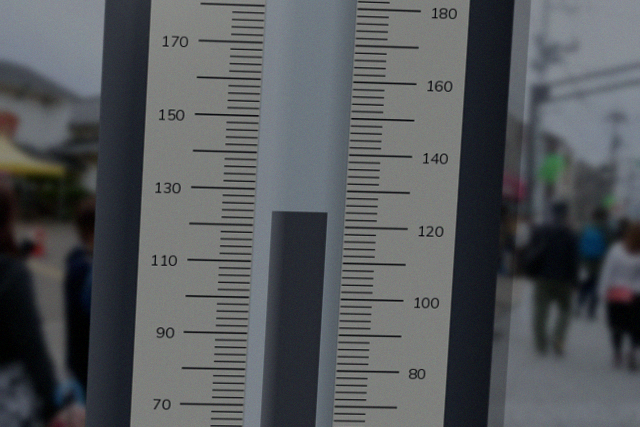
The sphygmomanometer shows 124 mmHg
